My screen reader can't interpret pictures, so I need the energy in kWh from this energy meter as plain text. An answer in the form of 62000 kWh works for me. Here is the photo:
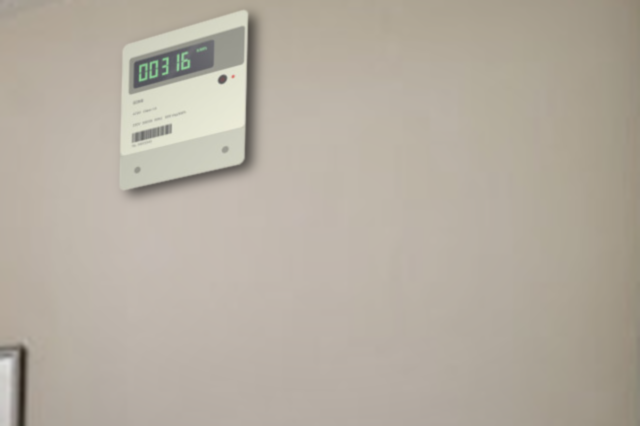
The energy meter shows 316 kWh
